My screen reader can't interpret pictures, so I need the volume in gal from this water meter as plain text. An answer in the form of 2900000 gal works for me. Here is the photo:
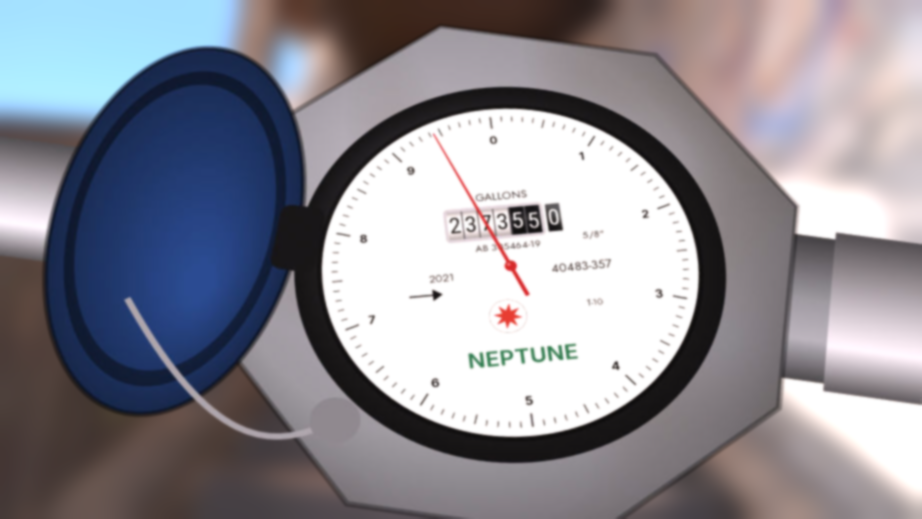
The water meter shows 2373549.4 gal
